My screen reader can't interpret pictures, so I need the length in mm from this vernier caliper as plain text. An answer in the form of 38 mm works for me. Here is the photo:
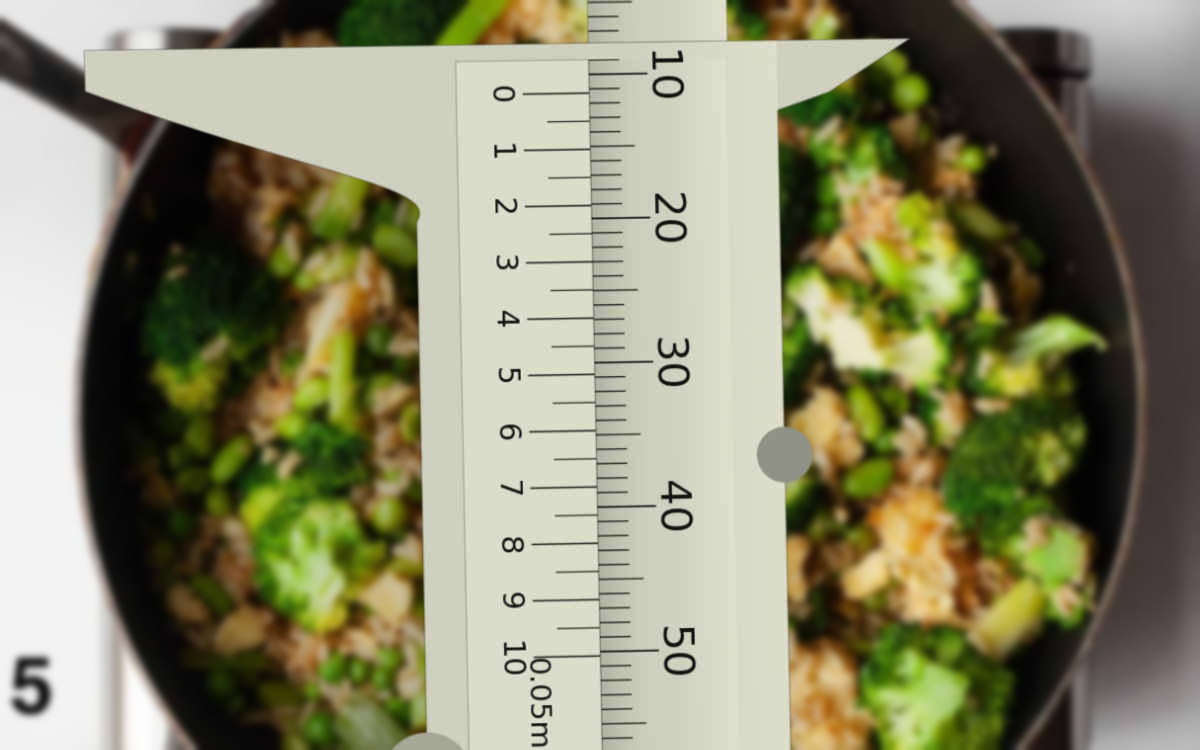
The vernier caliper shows 11.3 mm
